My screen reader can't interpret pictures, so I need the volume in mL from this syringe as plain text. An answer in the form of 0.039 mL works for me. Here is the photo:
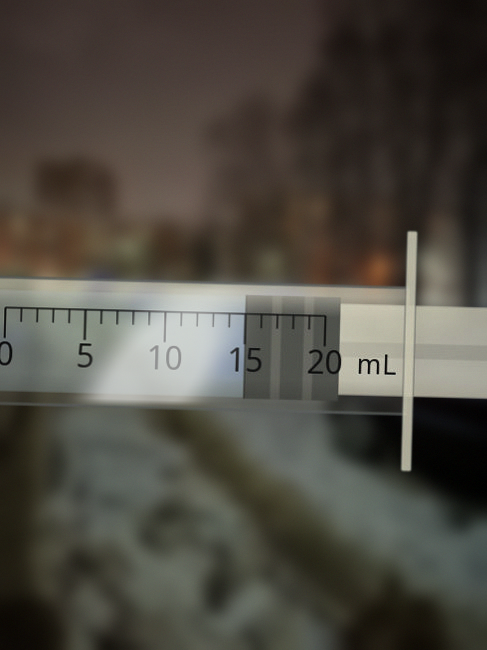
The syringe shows 15 mL
